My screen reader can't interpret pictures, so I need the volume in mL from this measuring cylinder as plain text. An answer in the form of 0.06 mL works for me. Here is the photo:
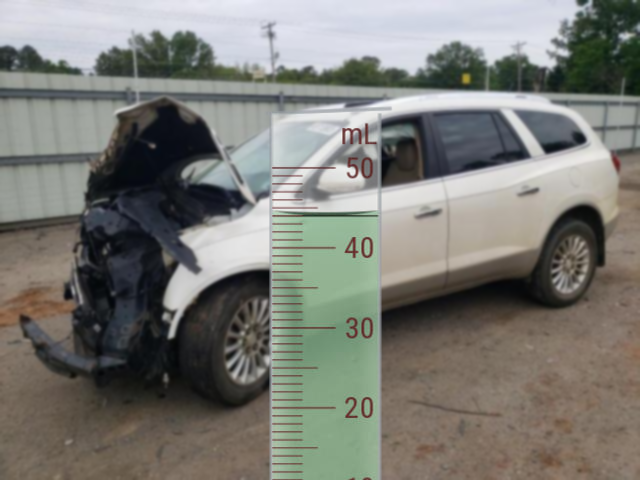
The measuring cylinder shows 44 mL
